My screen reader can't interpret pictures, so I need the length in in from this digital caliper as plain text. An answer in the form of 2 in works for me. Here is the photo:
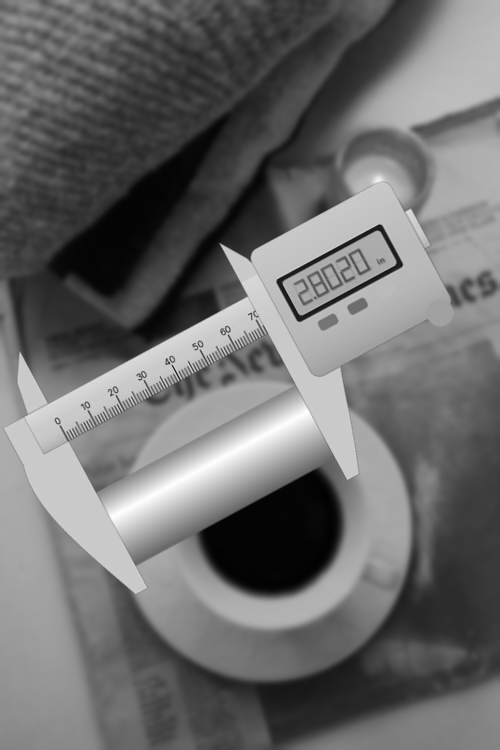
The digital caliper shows 2.8020 in
